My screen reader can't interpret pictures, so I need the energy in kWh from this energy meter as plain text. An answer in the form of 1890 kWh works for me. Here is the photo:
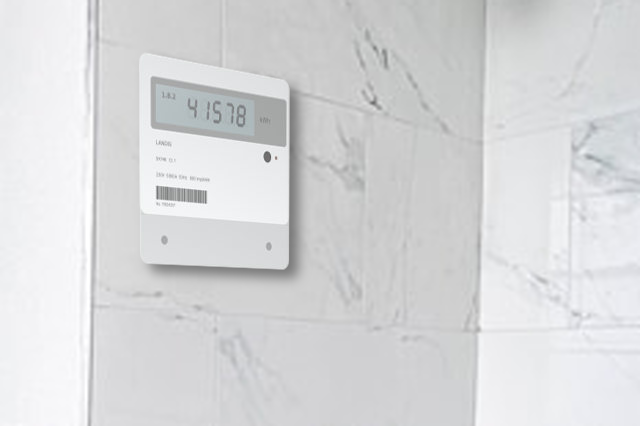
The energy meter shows 41578 kWh
